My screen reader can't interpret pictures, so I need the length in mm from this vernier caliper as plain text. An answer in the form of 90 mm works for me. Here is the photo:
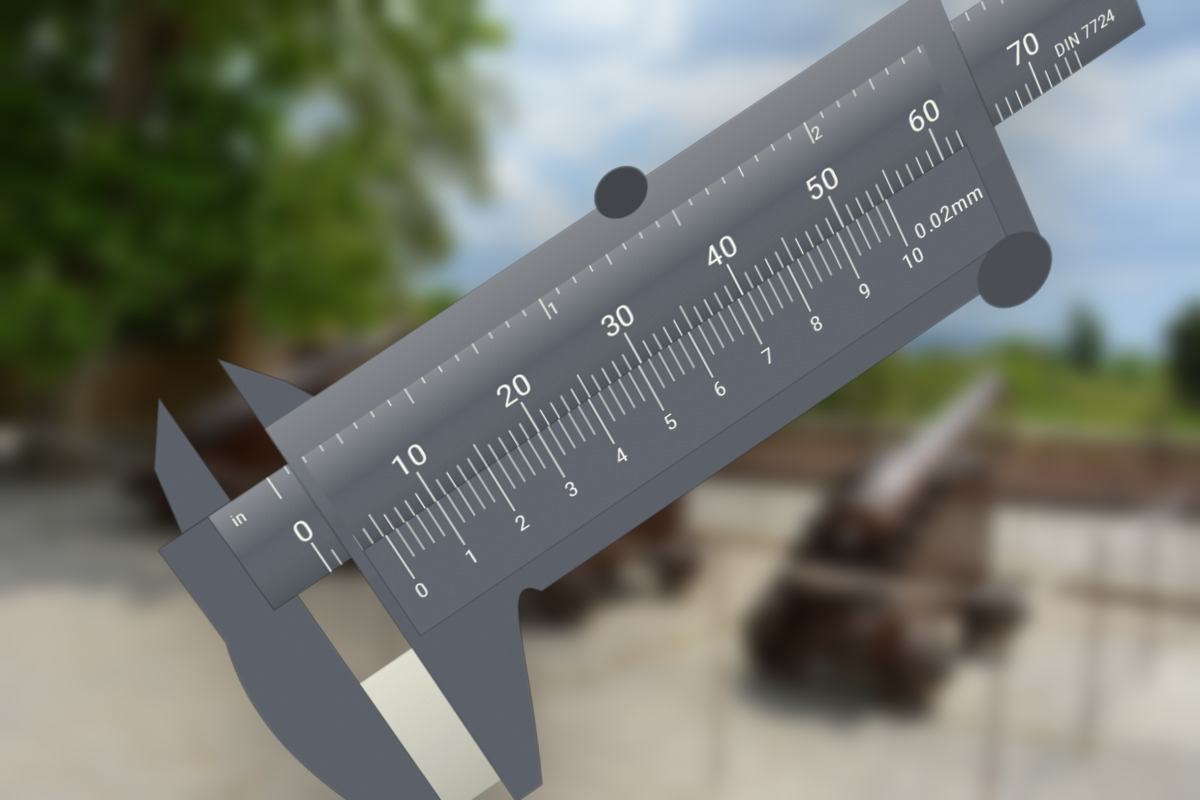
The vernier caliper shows 5.2 mm
